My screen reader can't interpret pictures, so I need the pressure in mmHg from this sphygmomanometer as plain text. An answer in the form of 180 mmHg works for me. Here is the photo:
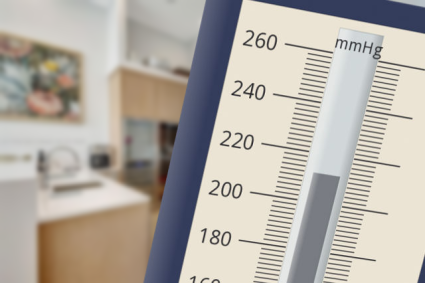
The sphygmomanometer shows 212 mmHg
